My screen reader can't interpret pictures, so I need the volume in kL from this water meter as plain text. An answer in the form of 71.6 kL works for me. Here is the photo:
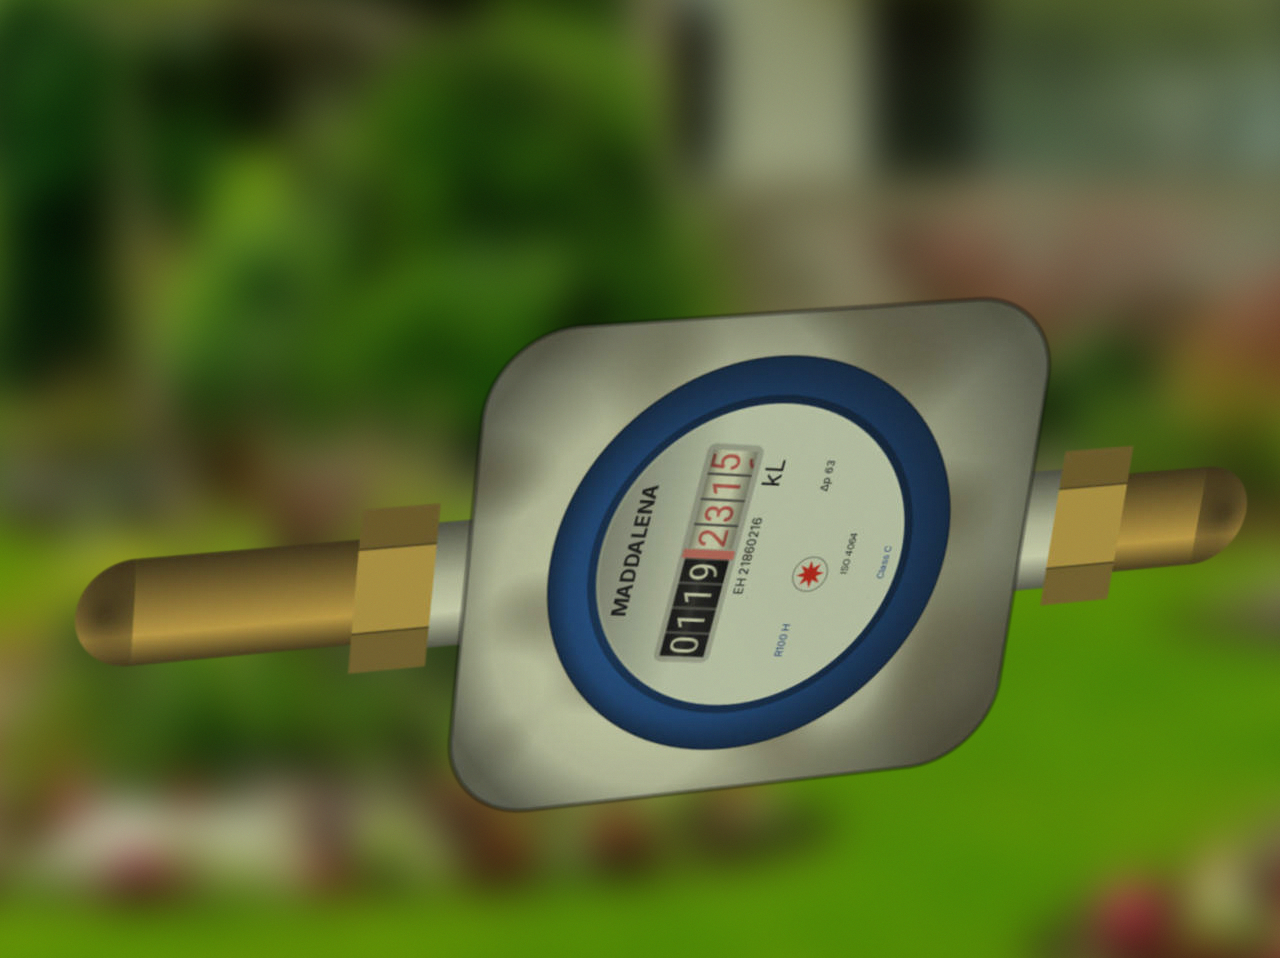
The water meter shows 119.2315 kL
